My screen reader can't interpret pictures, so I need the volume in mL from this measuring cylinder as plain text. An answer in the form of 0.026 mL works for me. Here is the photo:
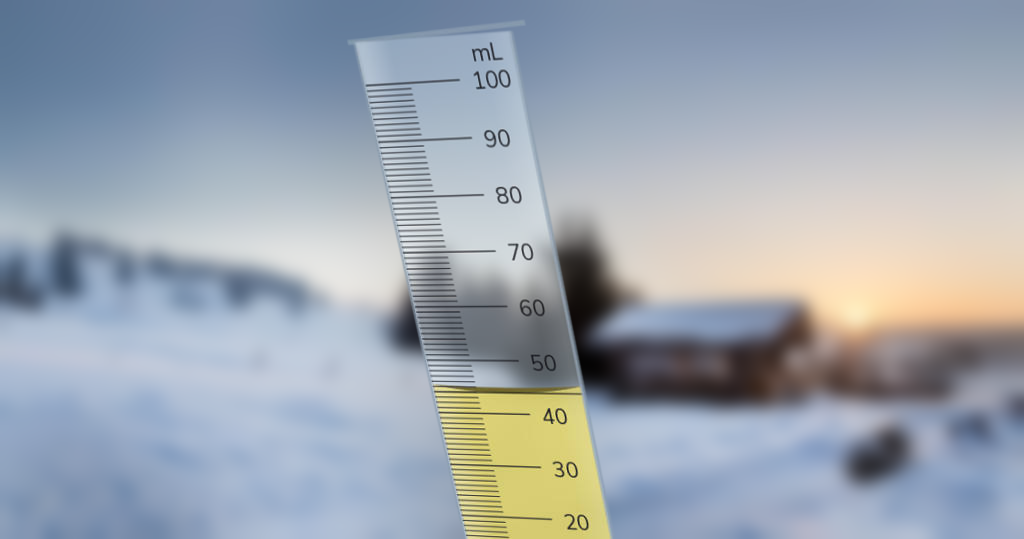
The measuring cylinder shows 44 mL
